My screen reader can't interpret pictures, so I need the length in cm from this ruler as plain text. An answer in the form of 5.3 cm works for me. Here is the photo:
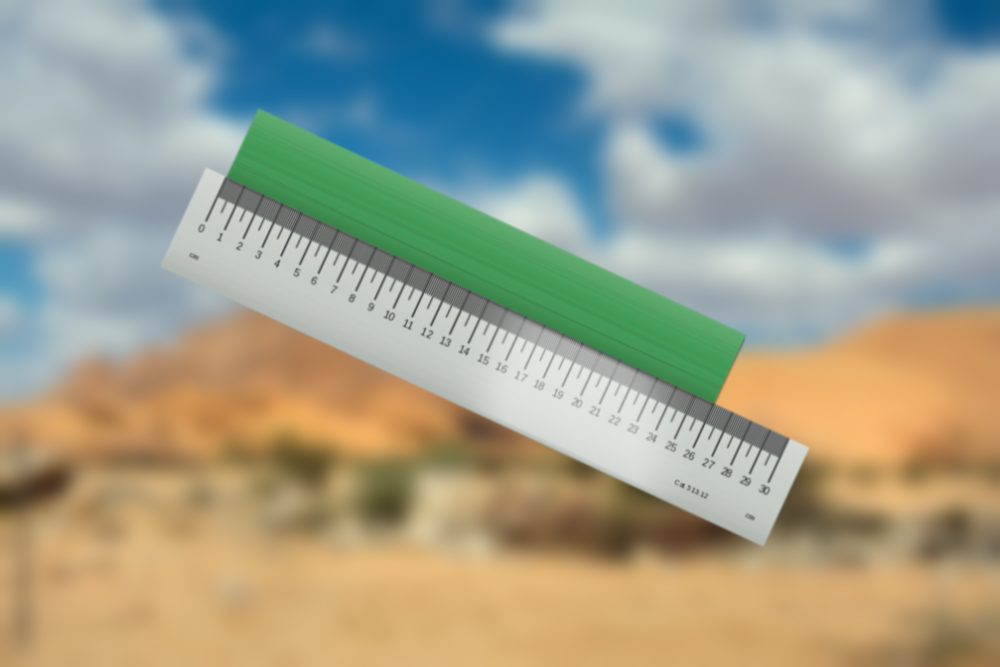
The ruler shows 26 cm
